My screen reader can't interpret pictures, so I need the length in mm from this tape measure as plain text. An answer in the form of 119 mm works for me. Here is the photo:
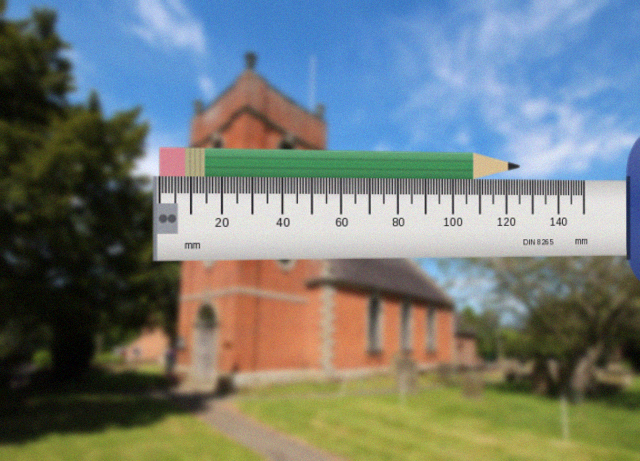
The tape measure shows 125 mm
